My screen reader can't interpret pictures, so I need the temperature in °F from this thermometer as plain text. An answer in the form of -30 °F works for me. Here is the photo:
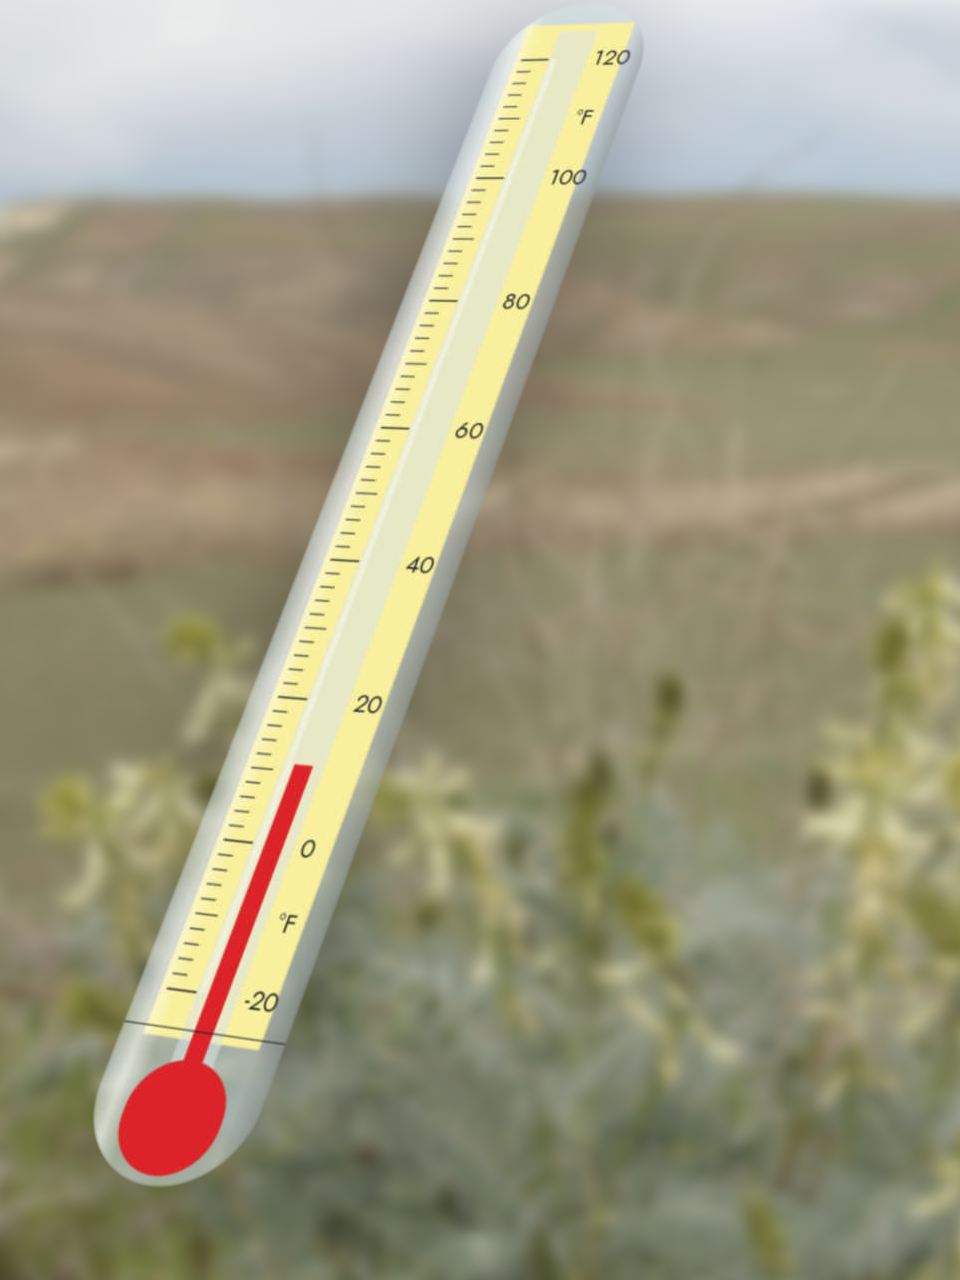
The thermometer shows 11 °F
